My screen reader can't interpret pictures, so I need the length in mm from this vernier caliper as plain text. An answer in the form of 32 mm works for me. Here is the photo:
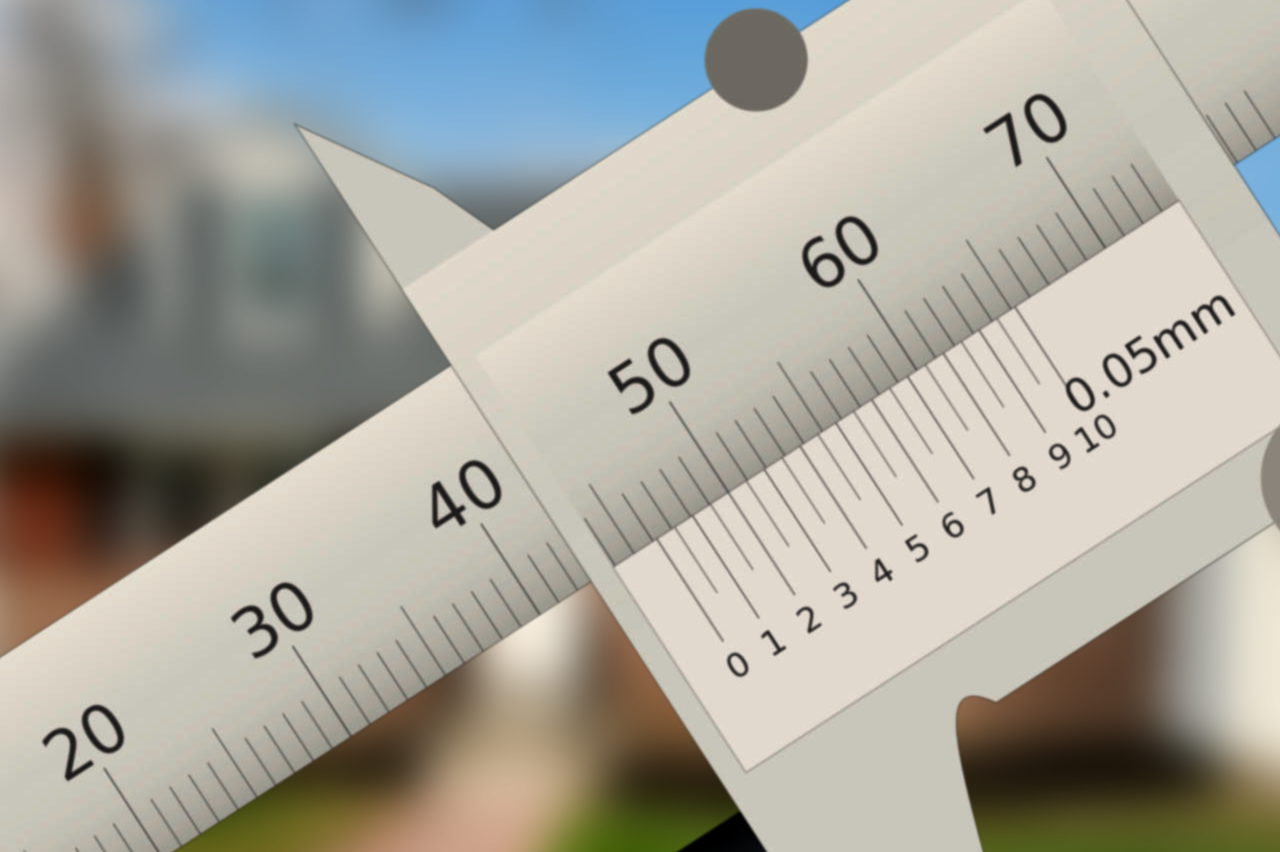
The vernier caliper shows 46.2 mm
